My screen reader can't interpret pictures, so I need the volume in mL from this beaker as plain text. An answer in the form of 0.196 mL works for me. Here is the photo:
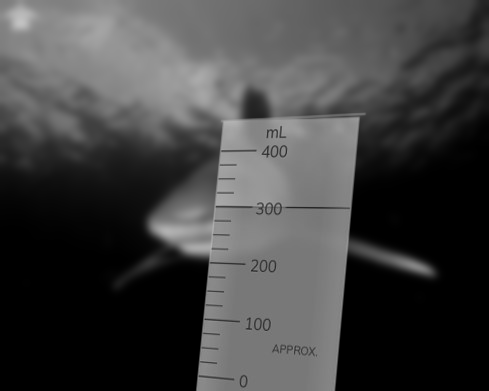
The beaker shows 300 mL
